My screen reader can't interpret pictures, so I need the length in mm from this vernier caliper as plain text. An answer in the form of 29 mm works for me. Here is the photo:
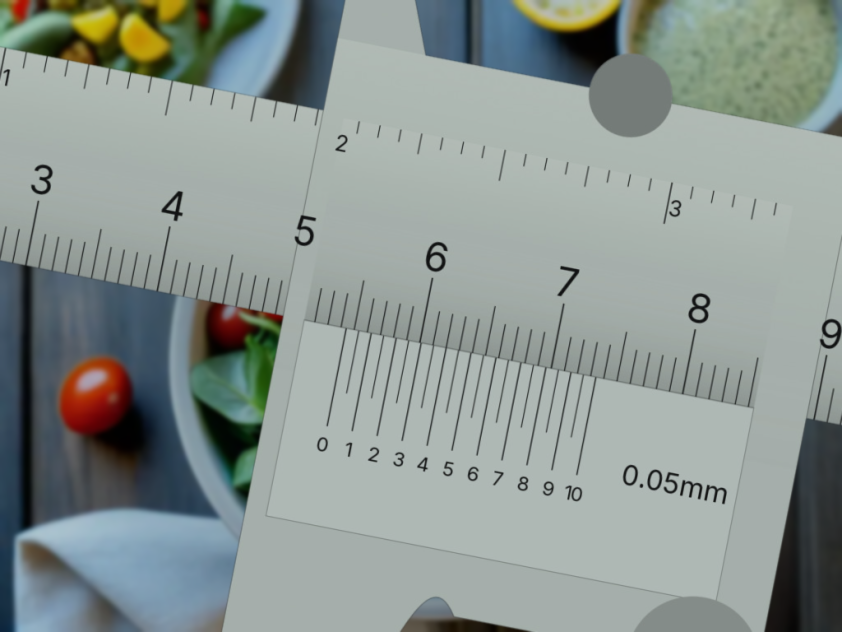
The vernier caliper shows 54.4 mm
